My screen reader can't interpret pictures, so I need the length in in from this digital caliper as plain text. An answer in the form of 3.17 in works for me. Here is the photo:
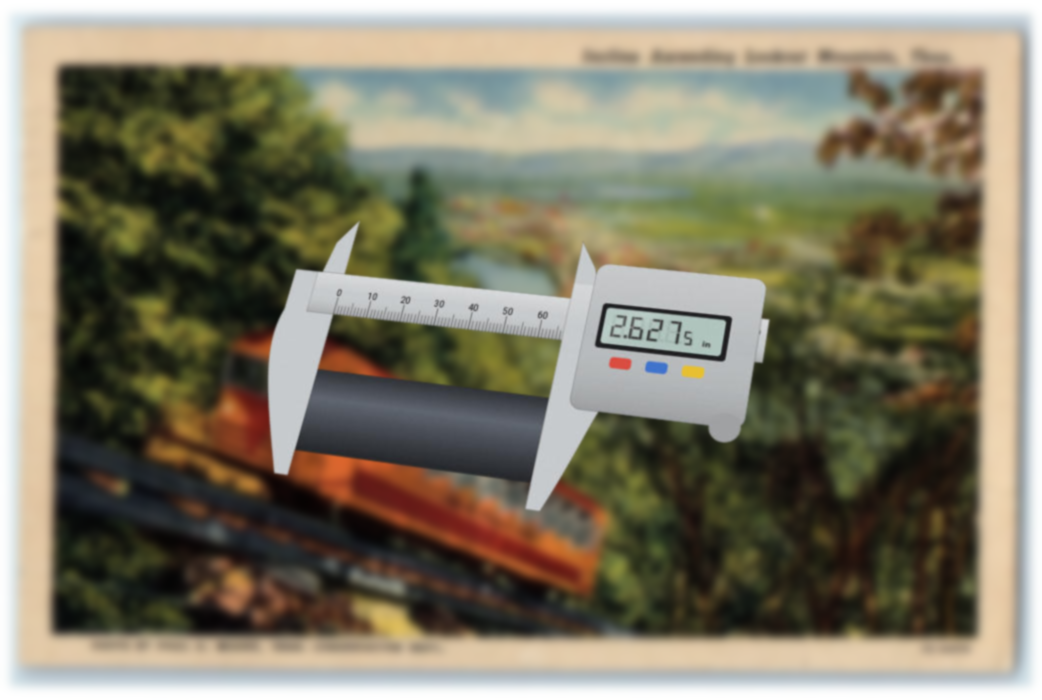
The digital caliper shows 2.6275 in
